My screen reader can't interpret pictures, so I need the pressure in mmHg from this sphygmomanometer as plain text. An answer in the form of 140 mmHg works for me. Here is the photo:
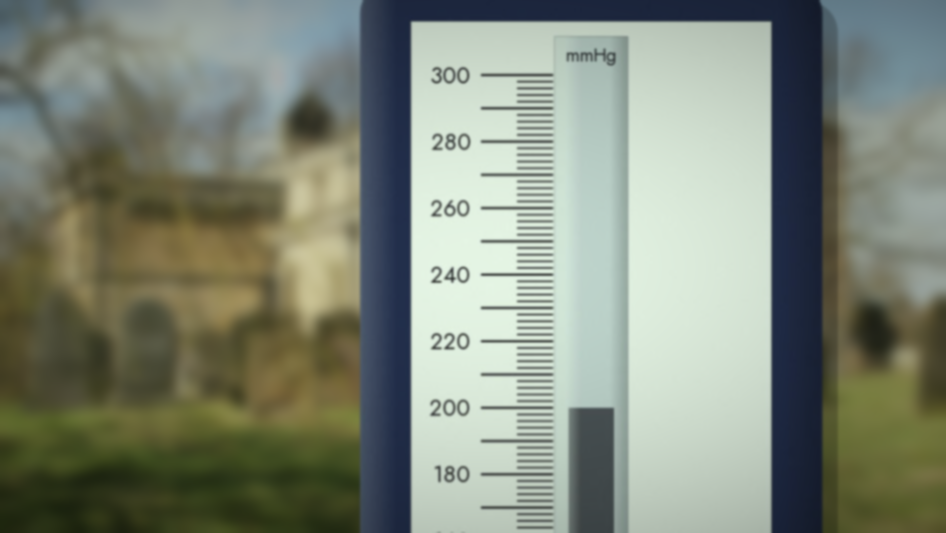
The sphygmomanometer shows 200 mmHg
